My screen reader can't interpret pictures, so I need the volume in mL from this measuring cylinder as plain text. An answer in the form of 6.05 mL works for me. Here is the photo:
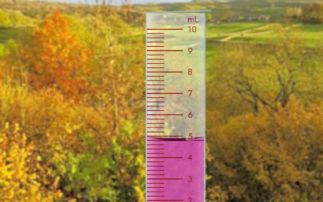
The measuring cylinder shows 4.8 mL
